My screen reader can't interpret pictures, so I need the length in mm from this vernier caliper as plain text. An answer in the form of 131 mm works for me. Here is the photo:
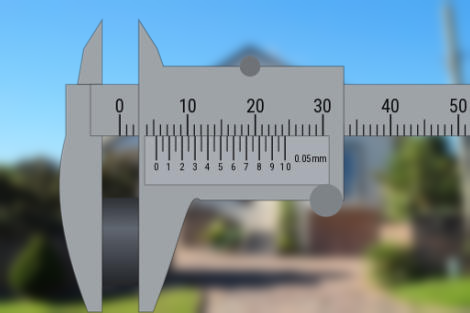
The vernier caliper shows 5.4 mm
